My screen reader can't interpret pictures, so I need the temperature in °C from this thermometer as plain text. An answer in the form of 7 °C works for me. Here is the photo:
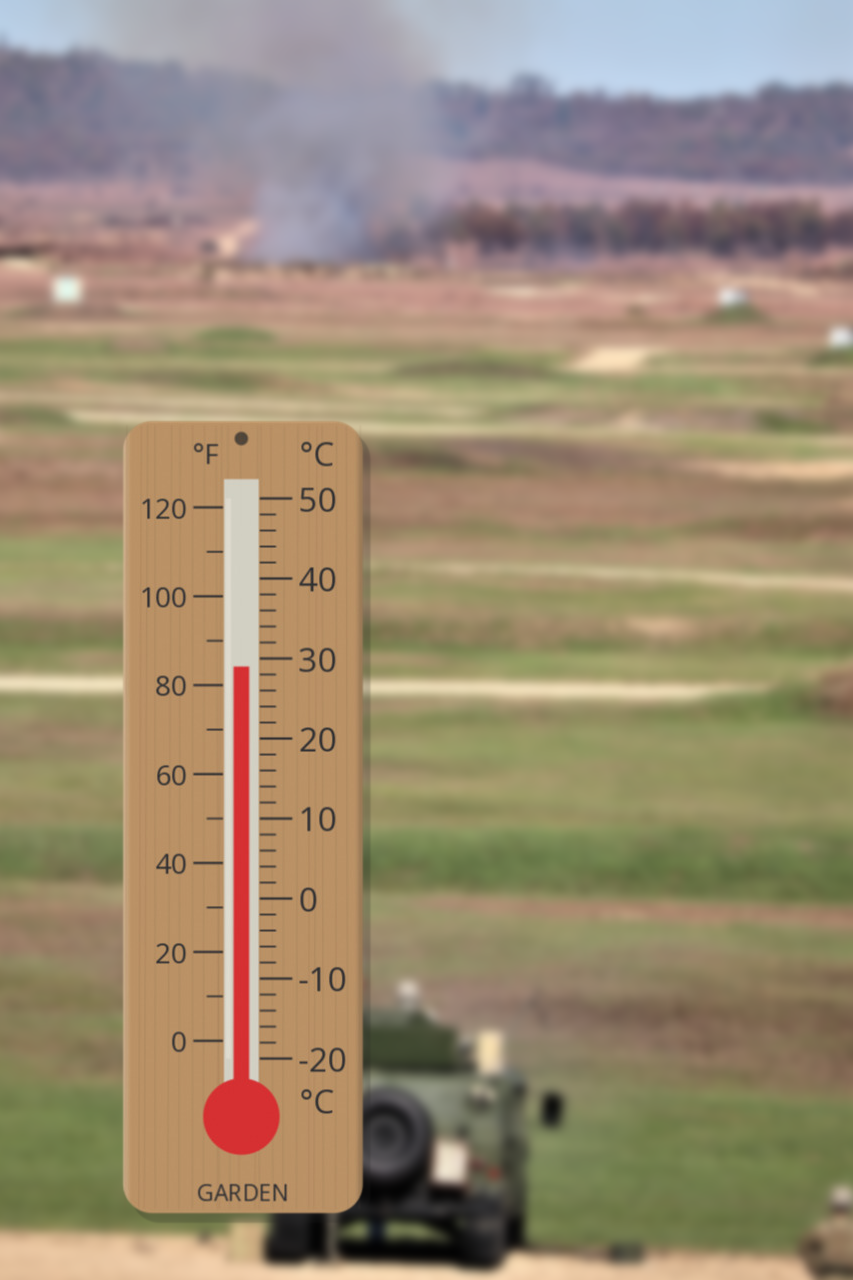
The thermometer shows 29 °C
